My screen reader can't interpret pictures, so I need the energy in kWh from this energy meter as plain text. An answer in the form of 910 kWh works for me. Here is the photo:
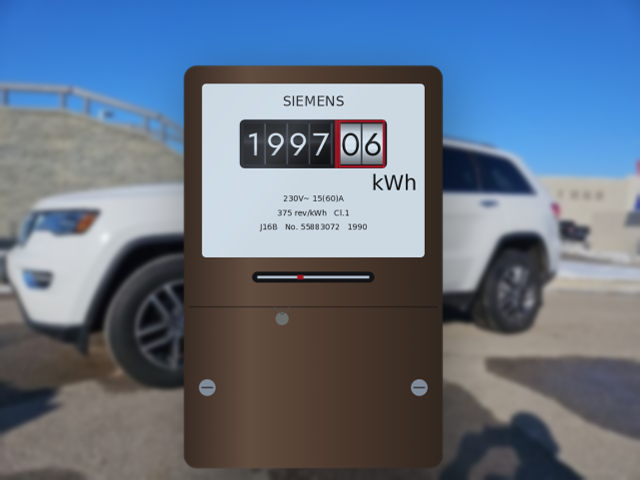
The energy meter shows 1997.06 kWh
